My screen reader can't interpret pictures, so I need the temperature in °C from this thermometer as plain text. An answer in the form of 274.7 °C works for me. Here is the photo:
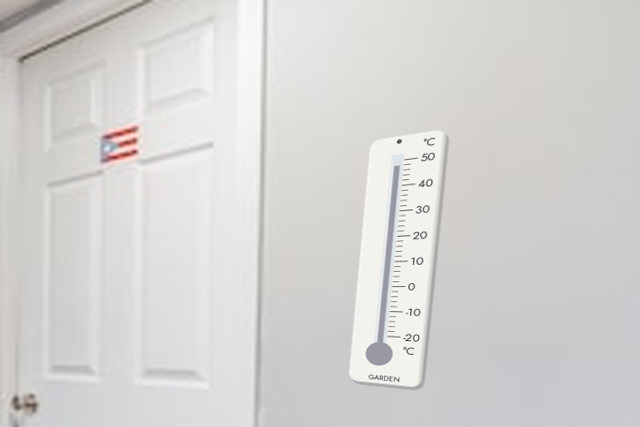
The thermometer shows 48 °C
